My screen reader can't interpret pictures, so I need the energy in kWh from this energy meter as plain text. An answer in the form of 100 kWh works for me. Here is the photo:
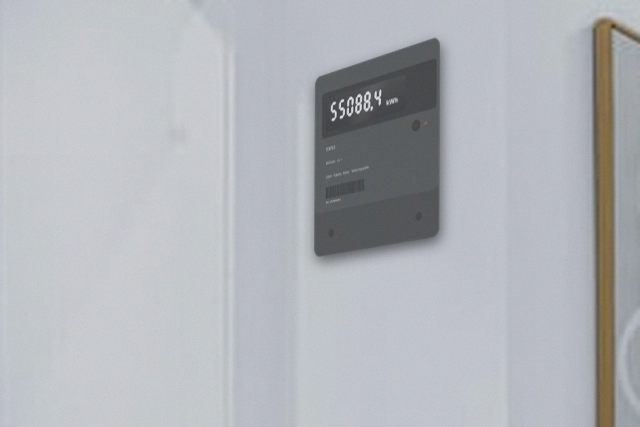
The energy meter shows 55088.4 kWh
